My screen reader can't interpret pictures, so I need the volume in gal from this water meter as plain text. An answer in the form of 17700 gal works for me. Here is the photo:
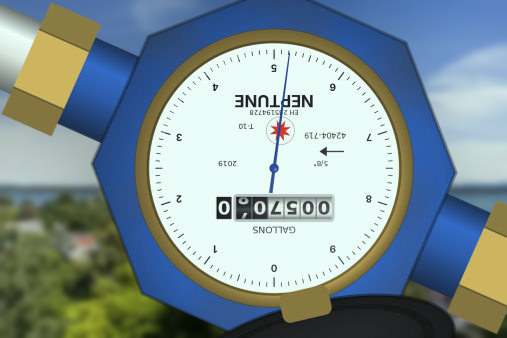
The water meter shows 57075.2 gal
